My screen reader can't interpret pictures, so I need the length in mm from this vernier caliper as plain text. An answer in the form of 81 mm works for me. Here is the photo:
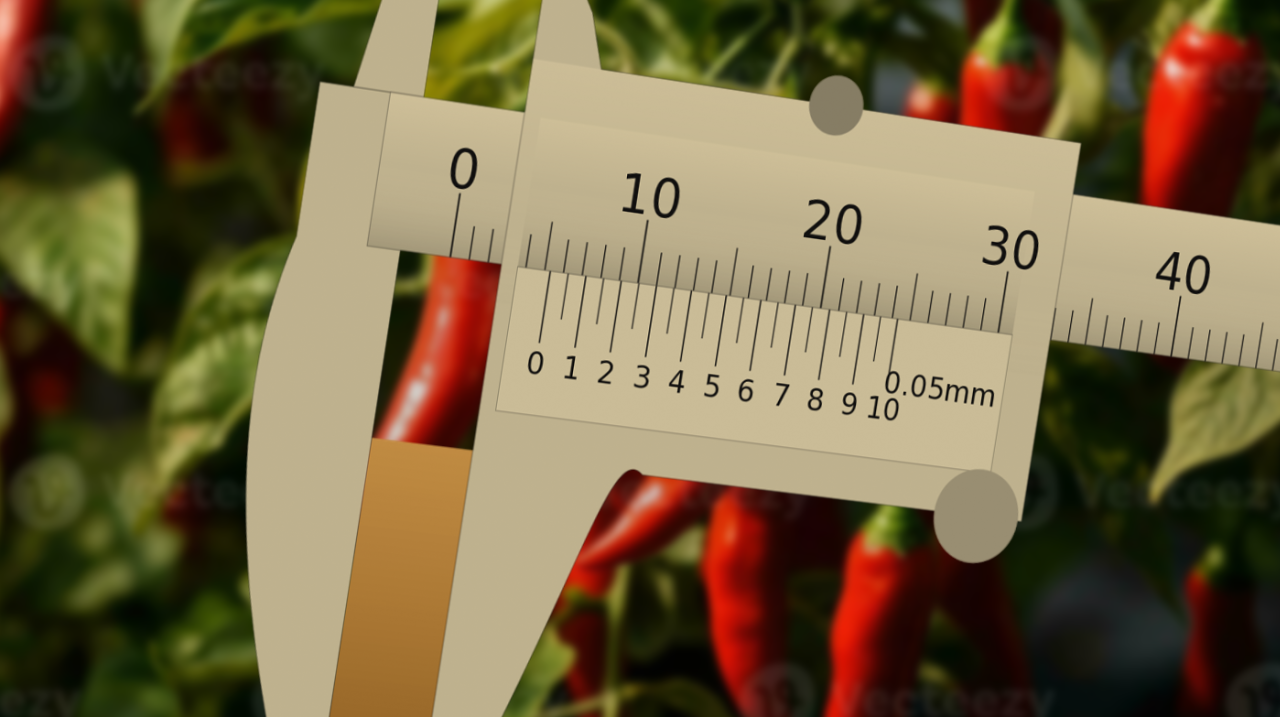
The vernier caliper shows 5.3 mm
